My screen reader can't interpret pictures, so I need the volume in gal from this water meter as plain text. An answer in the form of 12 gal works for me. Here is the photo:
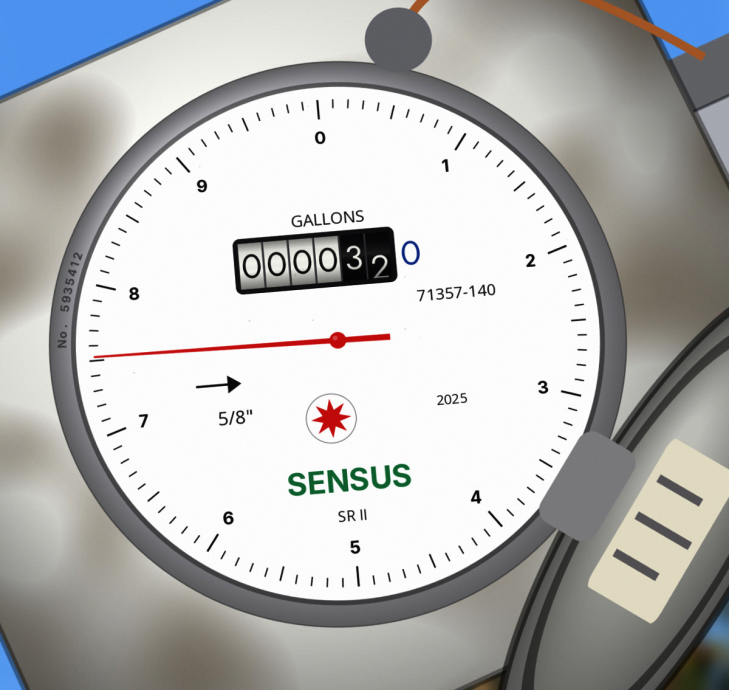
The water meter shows 317.5 gal
